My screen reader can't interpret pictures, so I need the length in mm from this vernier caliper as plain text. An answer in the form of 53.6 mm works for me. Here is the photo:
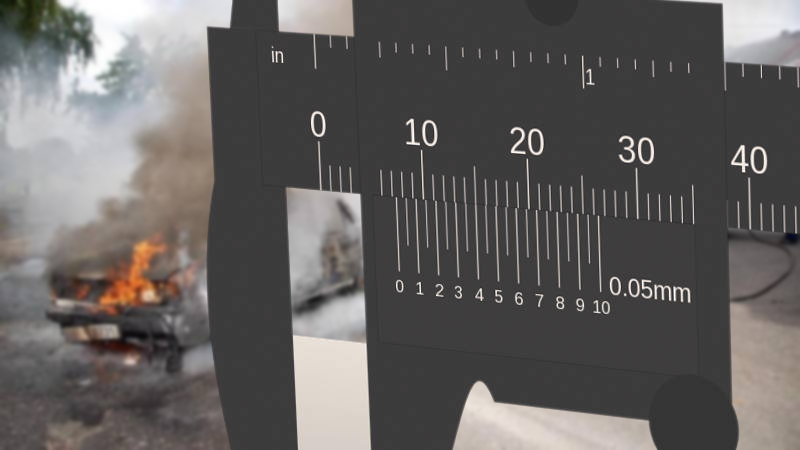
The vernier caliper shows 7.4 mm
